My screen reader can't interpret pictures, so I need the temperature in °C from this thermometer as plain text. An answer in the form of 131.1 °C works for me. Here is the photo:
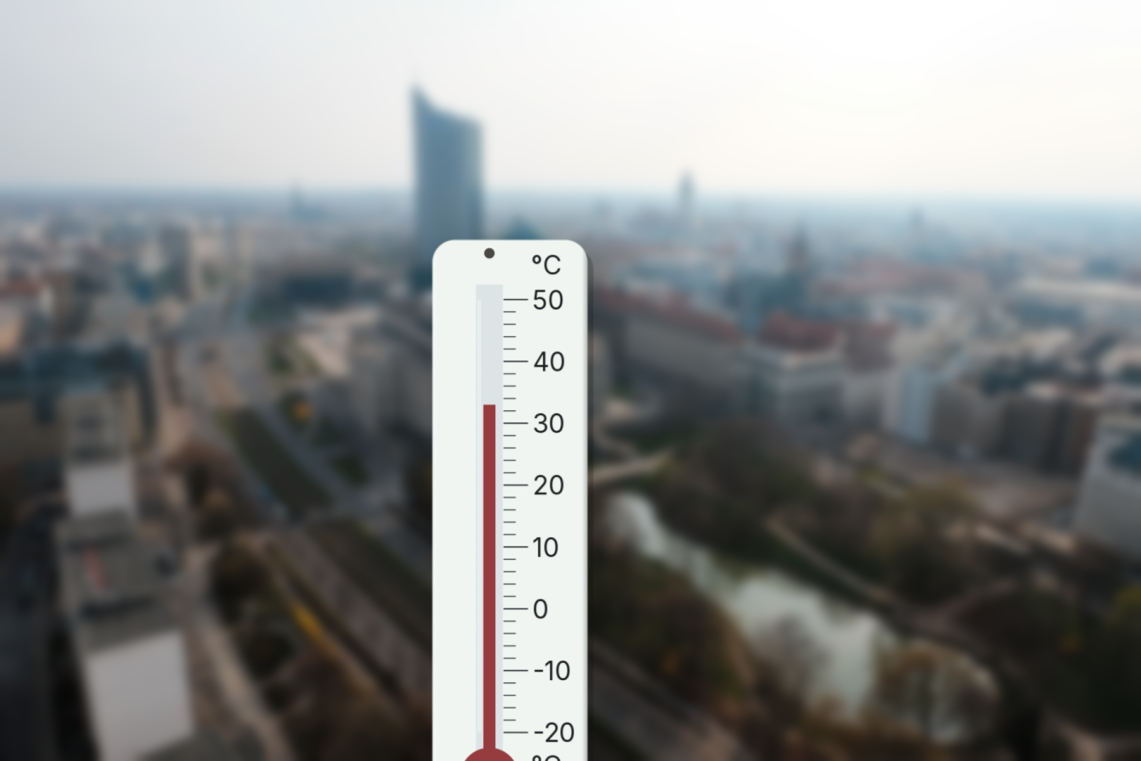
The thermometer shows 33 °C
